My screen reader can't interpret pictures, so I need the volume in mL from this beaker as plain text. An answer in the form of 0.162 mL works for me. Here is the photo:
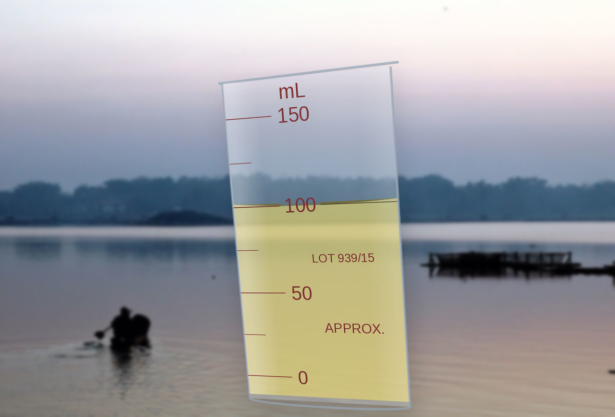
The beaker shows 100 mL
